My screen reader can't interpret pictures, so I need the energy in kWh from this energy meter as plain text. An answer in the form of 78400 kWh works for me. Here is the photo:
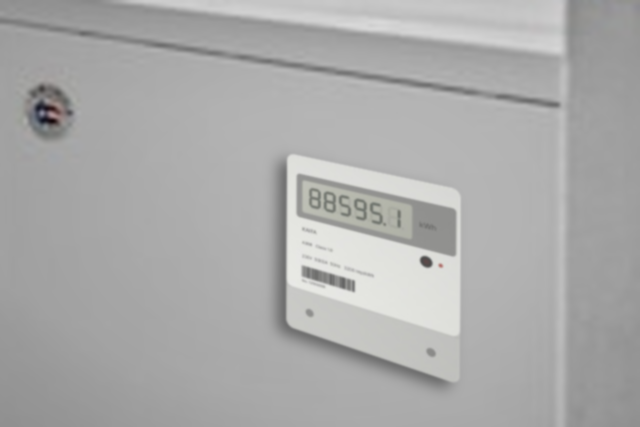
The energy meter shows 88595.1 kWh
